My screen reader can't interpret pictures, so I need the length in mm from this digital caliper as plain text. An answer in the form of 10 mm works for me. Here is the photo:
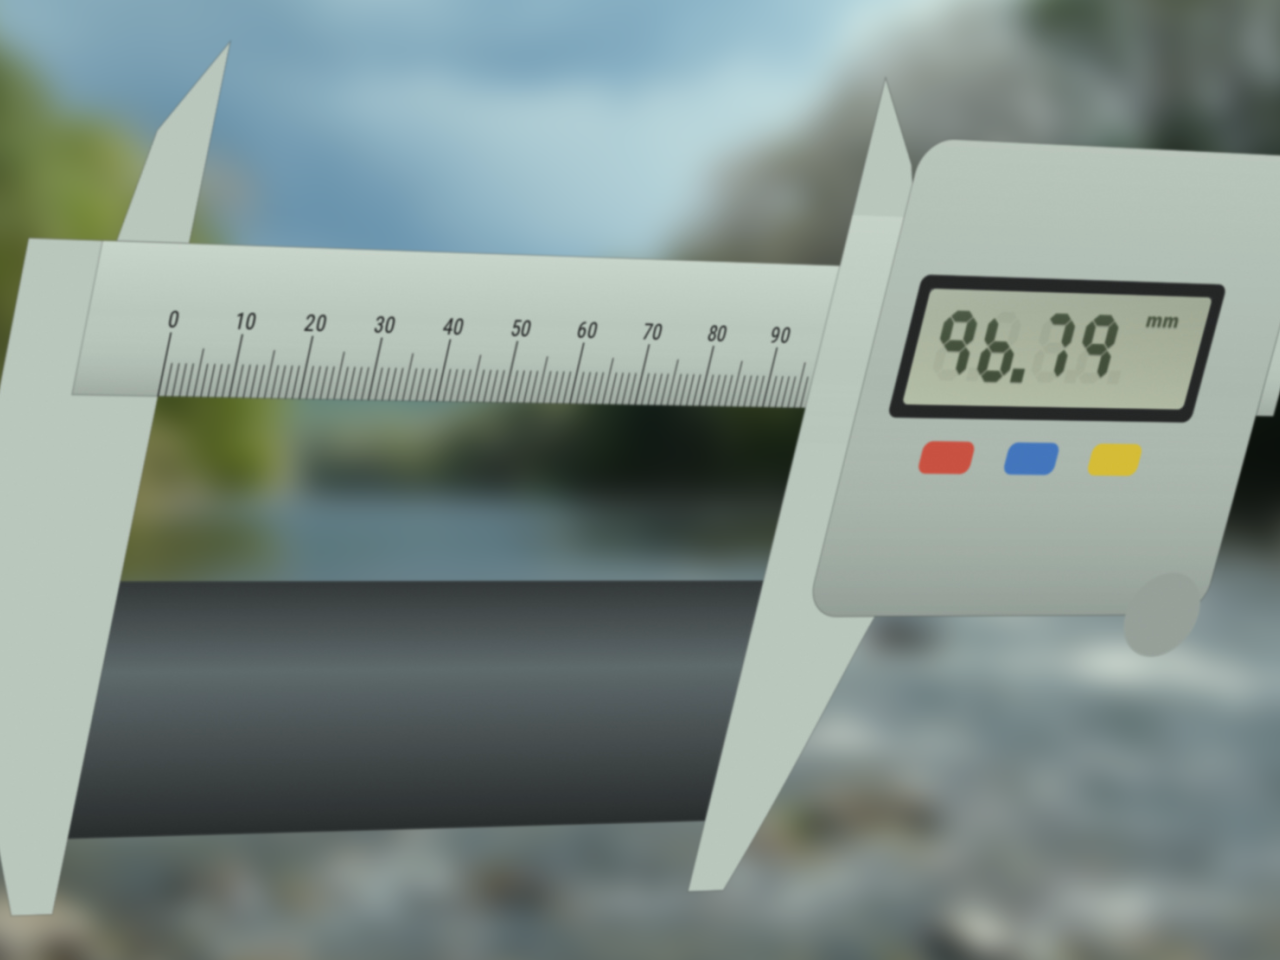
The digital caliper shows 96.79 mm
